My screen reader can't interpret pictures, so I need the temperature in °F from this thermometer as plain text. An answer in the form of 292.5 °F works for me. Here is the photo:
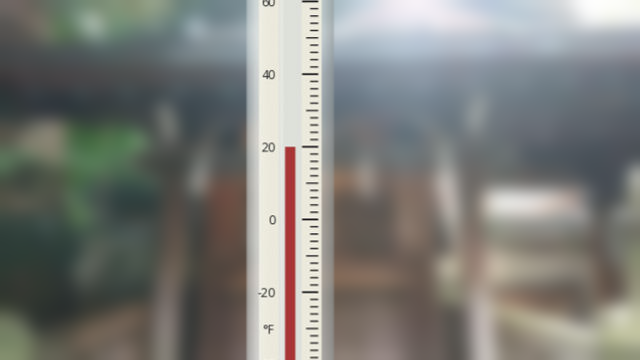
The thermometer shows 20 °F
